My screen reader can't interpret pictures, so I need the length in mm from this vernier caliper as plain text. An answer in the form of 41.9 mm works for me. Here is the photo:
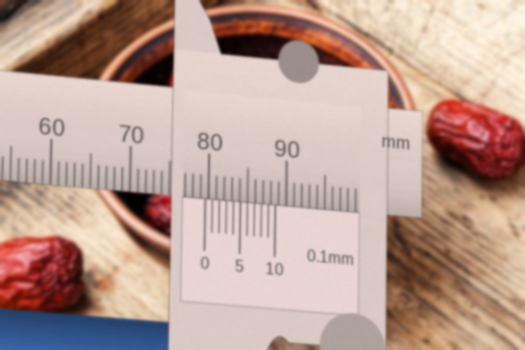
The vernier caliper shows 79.6 mm
